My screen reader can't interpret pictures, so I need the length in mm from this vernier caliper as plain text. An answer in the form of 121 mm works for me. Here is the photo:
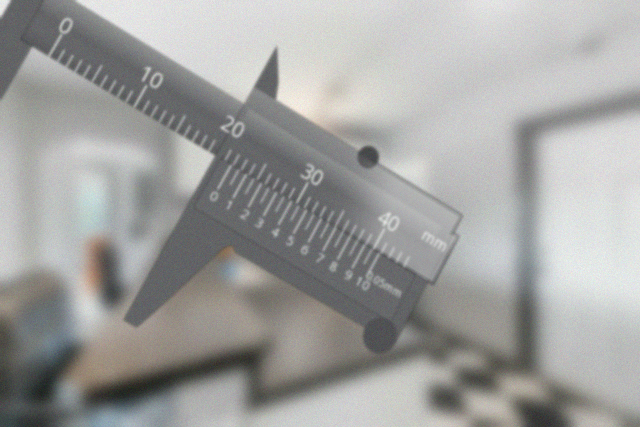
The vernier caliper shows 21.8 mm
